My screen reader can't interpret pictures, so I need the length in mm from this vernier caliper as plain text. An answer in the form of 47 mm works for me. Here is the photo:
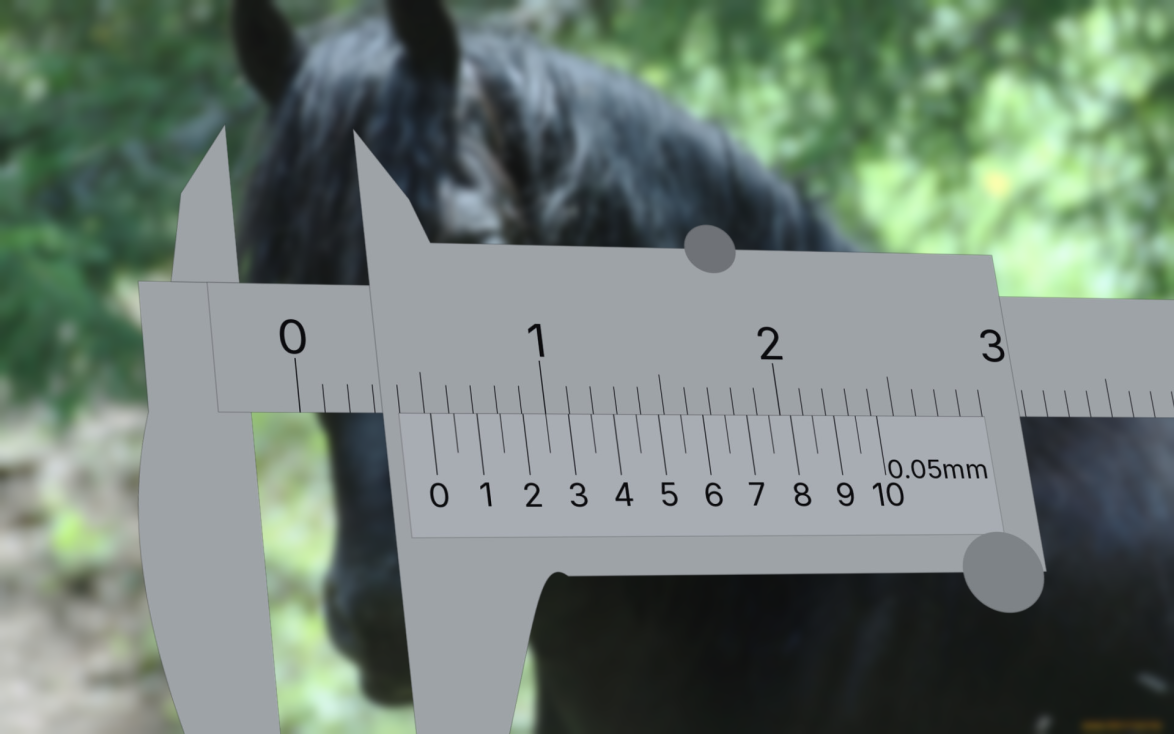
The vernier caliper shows 5.25 mm
